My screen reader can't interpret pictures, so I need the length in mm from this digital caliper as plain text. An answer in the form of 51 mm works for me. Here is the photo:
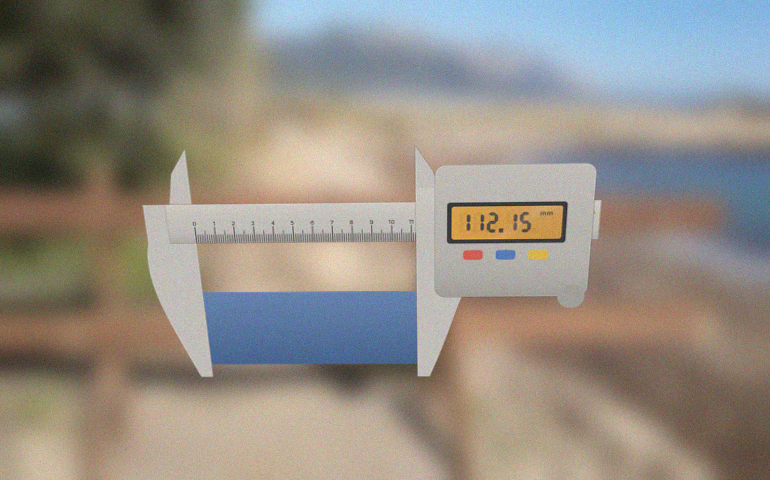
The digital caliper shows 112.15 mm
